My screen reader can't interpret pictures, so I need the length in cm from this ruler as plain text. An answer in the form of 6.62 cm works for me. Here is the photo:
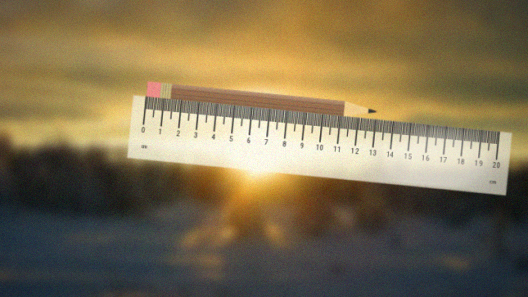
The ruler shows 13 cm
